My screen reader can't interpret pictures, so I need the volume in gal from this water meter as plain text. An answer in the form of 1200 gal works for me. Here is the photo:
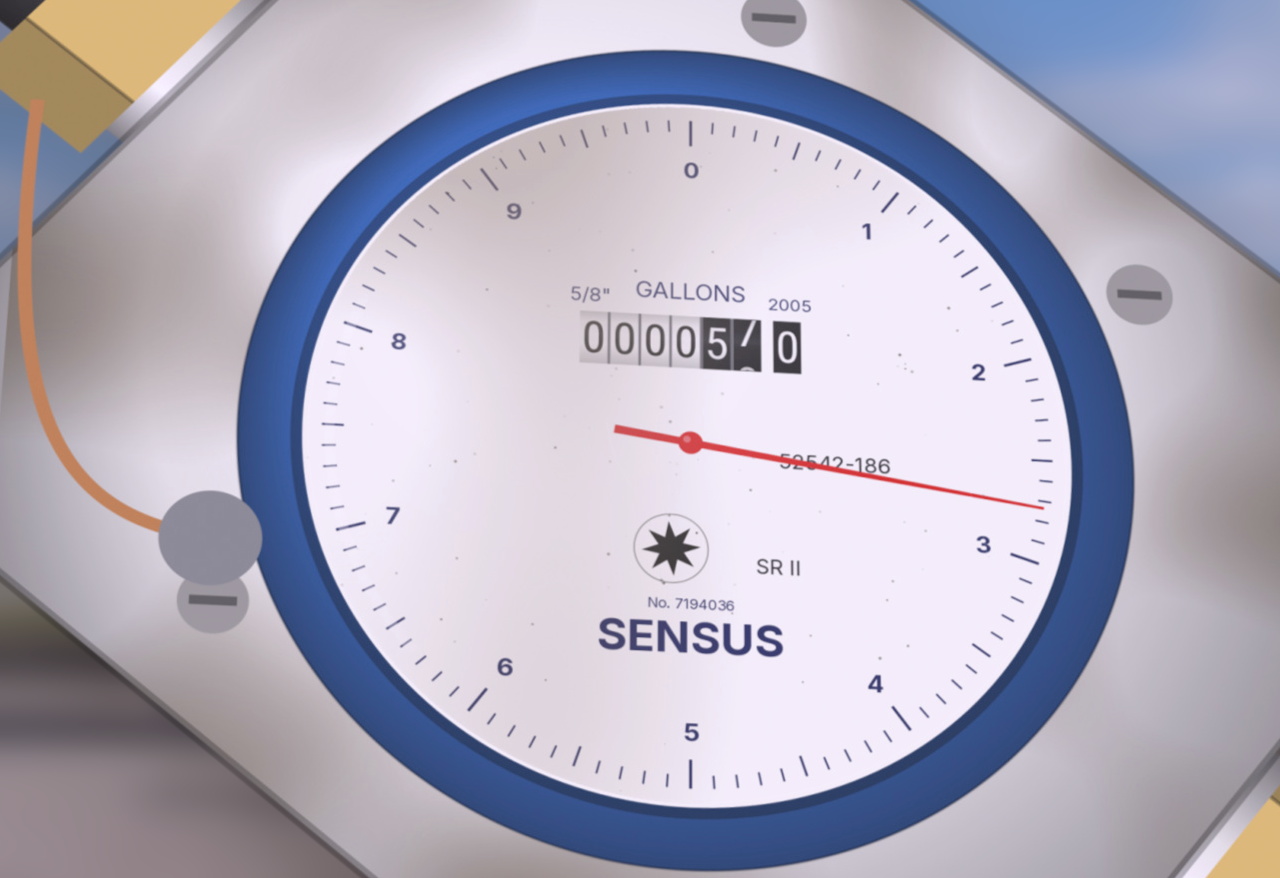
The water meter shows 572.7 gal
